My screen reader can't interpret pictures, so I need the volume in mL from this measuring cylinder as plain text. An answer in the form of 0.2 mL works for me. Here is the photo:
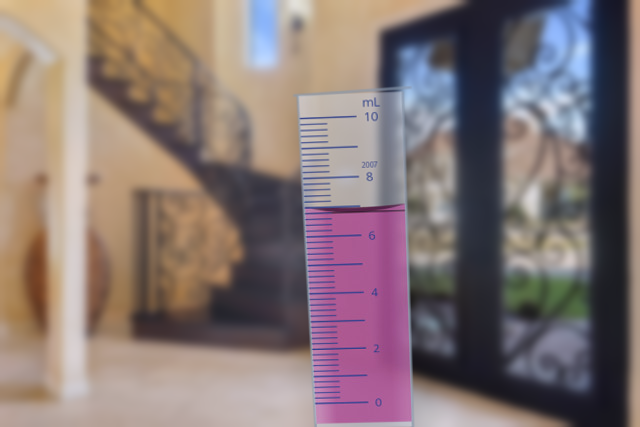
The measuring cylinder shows 6.8 mL
